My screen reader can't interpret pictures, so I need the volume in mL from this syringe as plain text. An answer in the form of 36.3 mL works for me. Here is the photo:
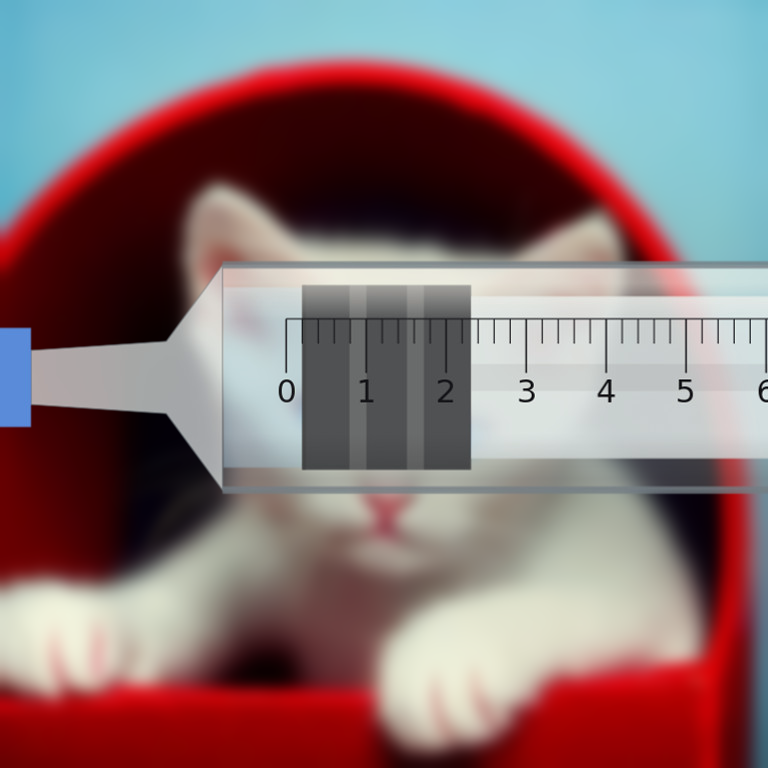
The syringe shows 0.2 mL
